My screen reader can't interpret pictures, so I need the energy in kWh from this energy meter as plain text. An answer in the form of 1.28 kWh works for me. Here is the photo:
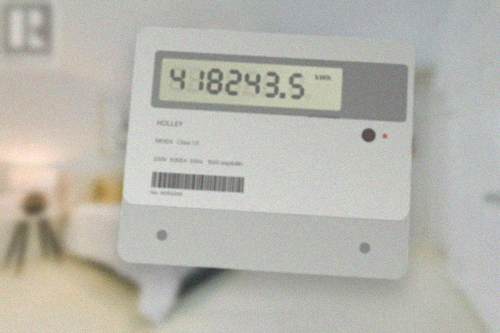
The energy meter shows 418243.5 kWh
